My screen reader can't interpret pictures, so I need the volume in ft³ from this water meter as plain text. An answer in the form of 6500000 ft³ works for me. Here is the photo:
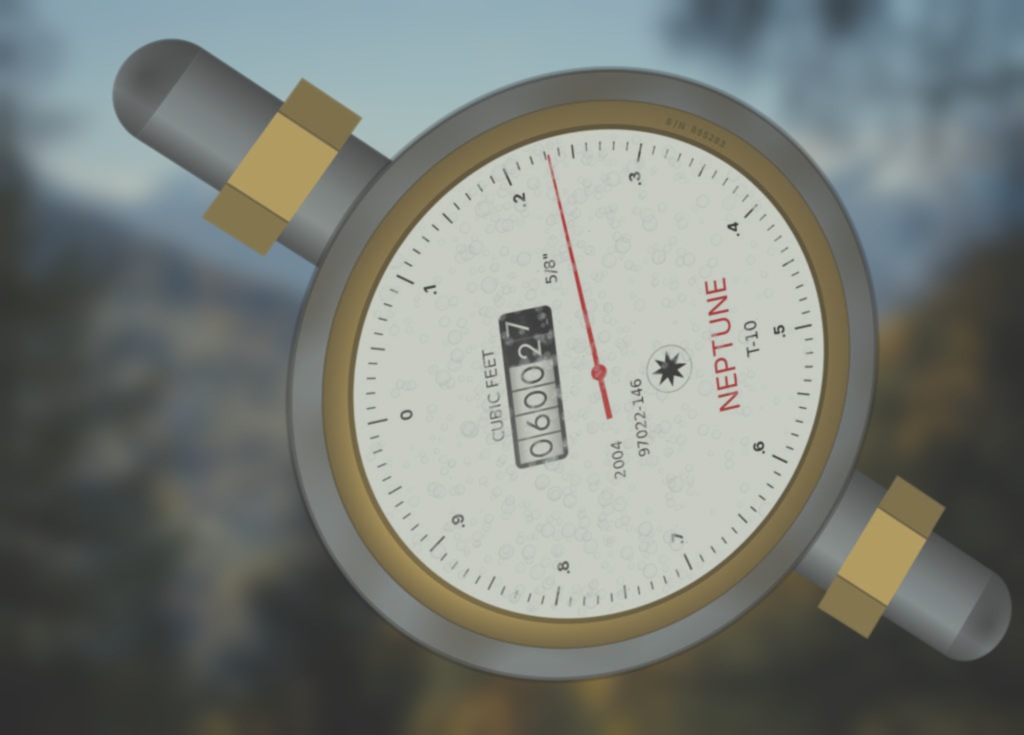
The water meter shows 60027.23 ft³
